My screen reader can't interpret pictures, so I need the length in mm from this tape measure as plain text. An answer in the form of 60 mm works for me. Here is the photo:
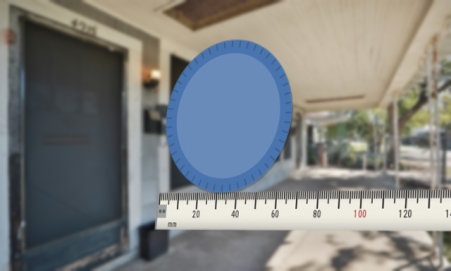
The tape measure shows 65 mm
